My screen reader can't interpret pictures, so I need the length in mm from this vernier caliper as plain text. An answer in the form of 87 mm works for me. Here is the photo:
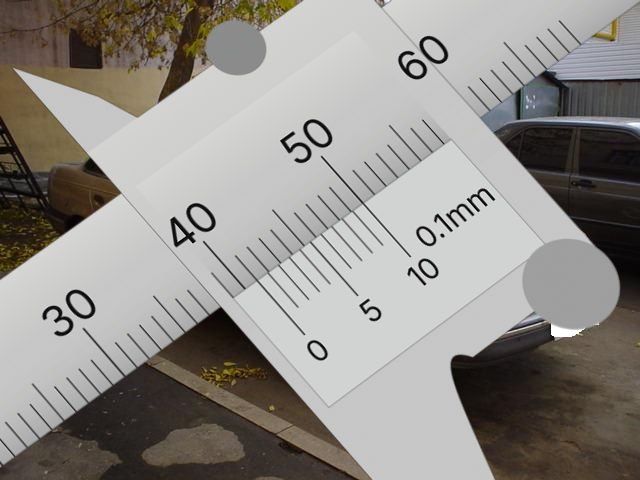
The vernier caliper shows 41.0 mm
